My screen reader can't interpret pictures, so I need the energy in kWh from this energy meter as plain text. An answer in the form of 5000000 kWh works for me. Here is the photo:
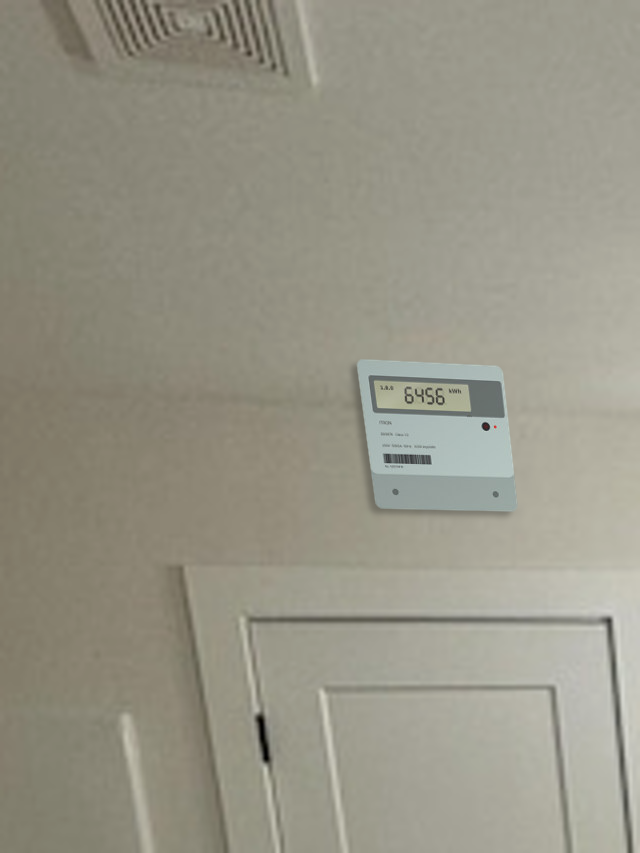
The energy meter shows 6456 kWh
